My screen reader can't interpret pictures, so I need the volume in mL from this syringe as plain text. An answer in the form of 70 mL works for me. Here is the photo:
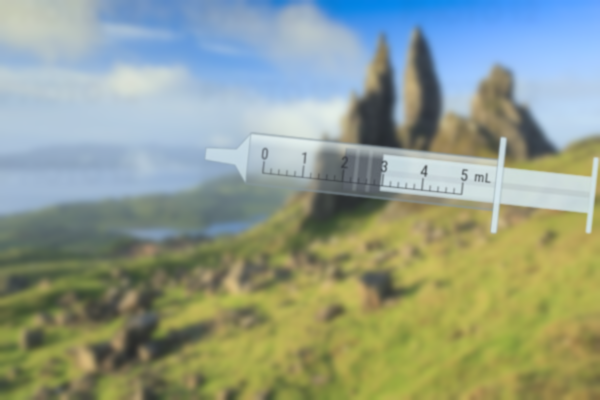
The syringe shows 2 mL
